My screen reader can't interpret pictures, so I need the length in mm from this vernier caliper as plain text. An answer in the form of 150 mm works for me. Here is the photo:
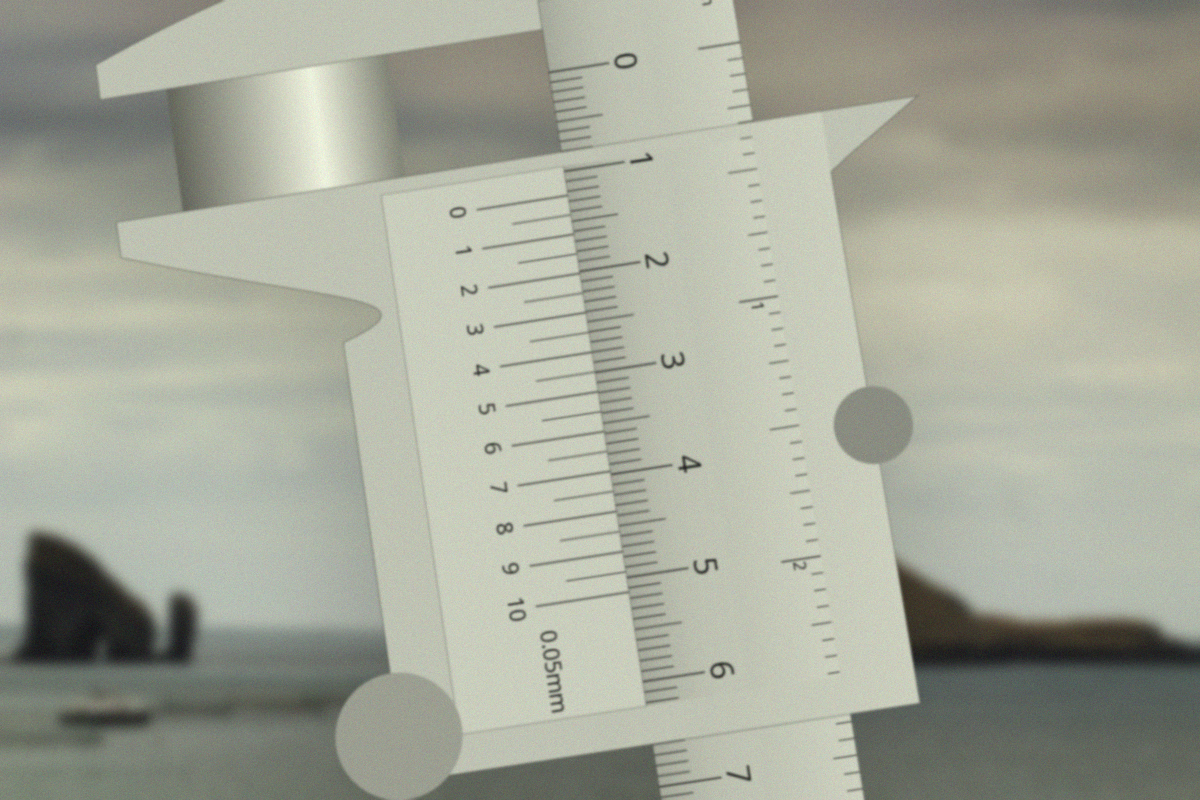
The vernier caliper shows 12.4 mm
